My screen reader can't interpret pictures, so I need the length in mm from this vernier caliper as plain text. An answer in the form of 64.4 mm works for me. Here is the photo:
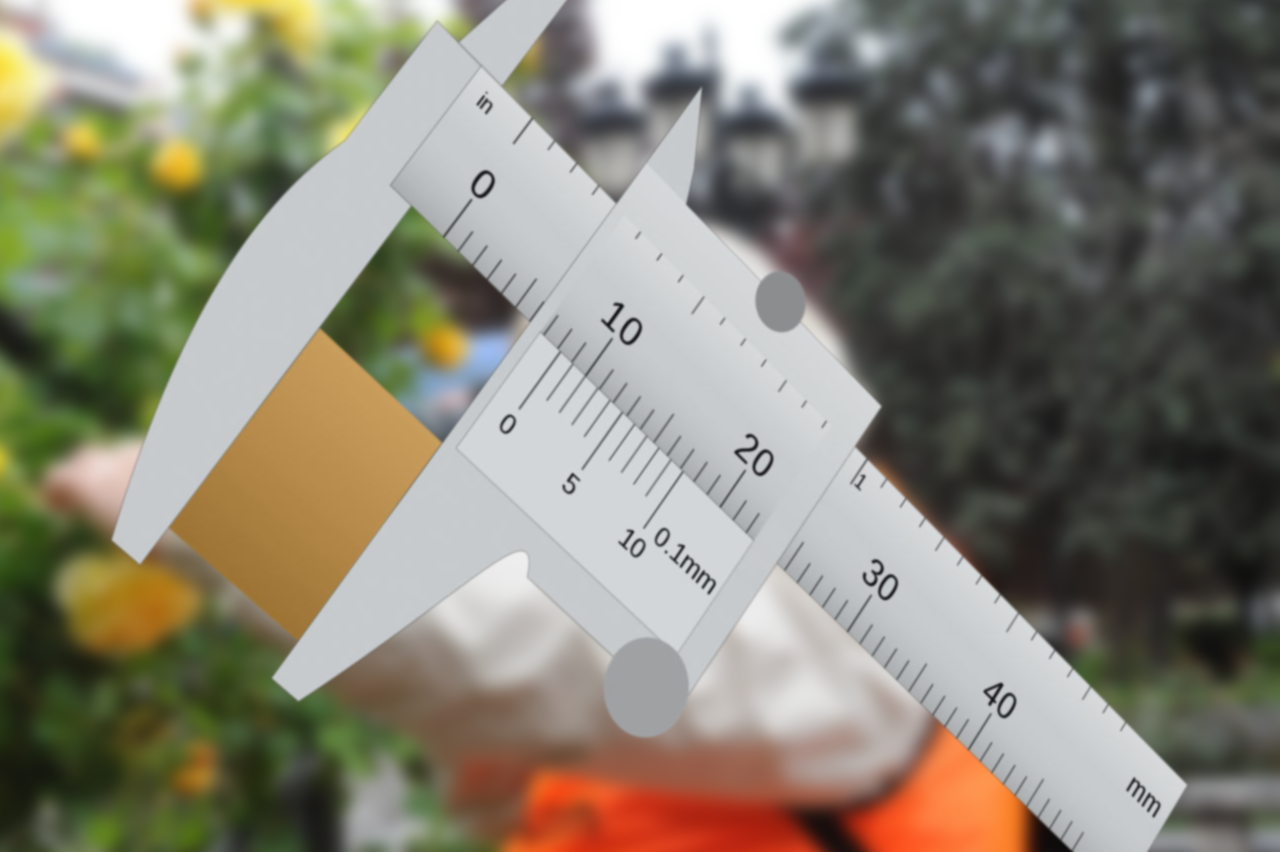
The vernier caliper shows 8.2 mm
